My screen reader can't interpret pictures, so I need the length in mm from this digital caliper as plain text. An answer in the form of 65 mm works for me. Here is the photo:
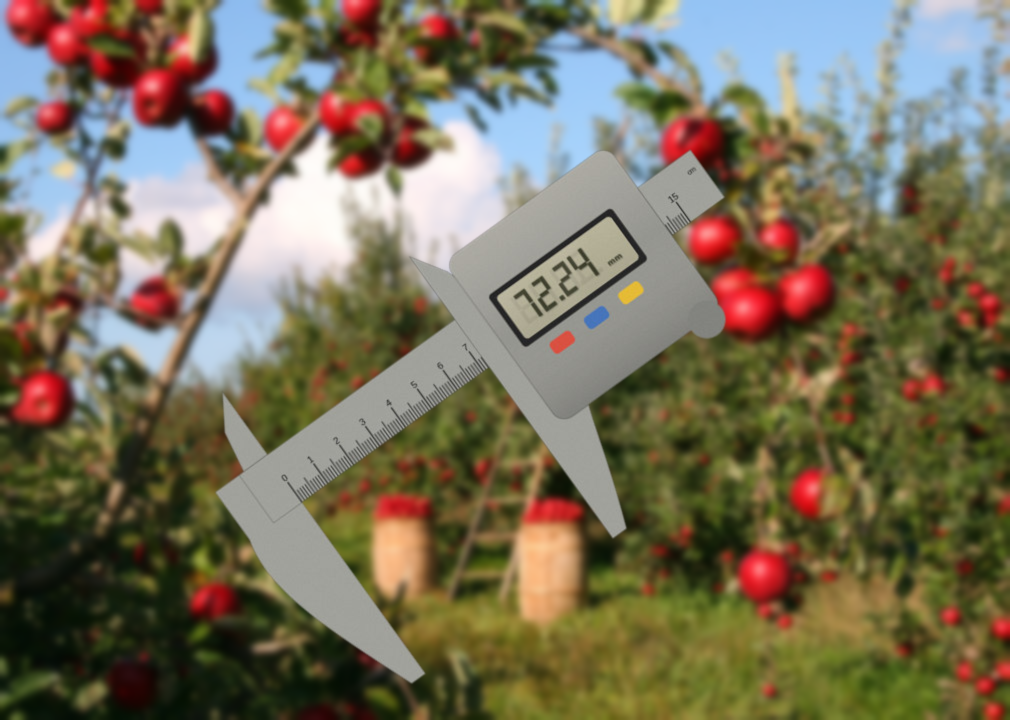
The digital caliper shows 72.24 mm
